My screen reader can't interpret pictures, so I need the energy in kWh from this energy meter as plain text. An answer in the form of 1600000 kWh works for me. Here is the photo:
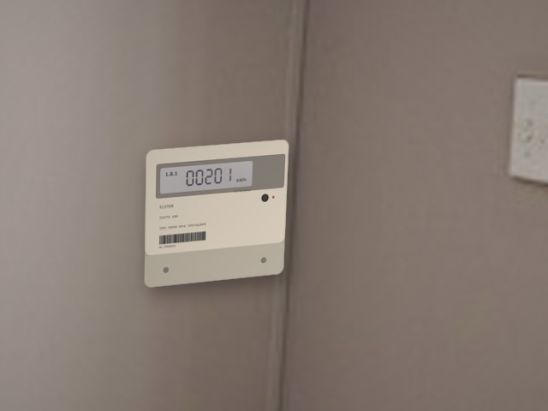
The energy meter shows 201 kWh
